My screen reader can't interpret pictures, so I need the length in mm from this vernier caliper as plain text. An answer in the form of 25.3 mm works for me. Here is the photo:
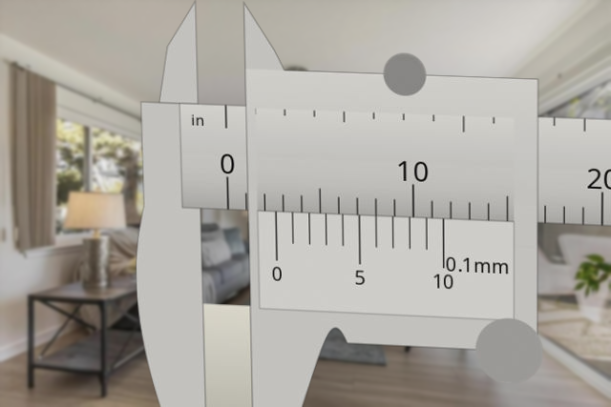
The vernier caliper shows 2.6 mm
